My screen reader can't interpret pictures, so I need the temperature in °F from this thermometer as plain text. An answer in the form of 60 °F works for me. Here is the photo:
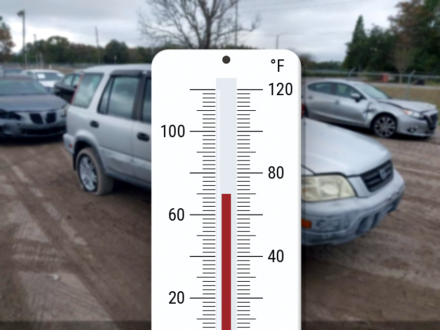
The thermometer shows 70 °F
